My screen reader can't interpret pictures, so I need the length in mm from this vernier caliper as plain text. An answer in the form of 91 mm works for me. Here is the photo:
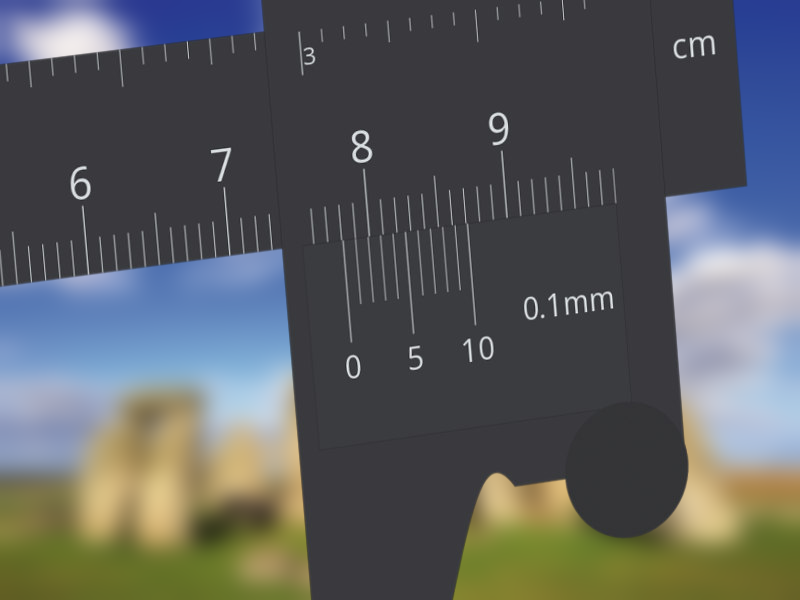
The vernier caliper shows 78.1 mm
